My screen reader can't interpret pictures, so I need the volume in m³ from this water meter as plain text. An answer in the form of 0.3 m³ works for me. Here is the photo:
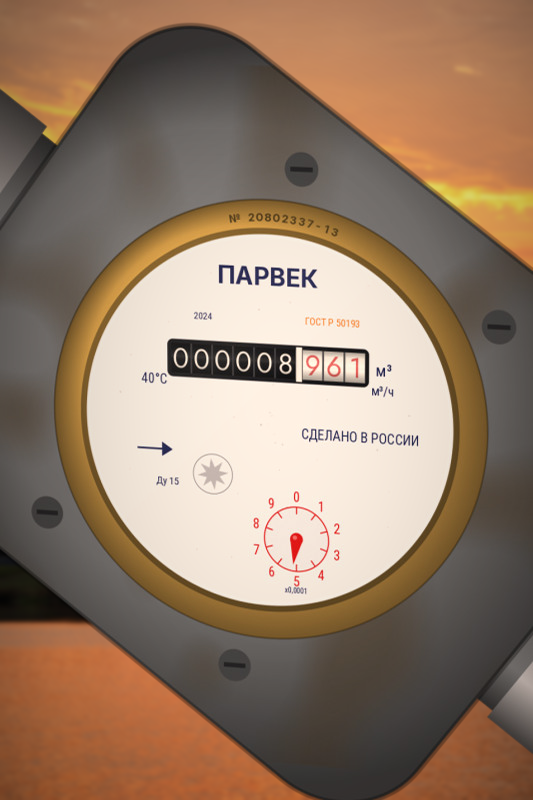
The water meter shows 8.9615 m³
